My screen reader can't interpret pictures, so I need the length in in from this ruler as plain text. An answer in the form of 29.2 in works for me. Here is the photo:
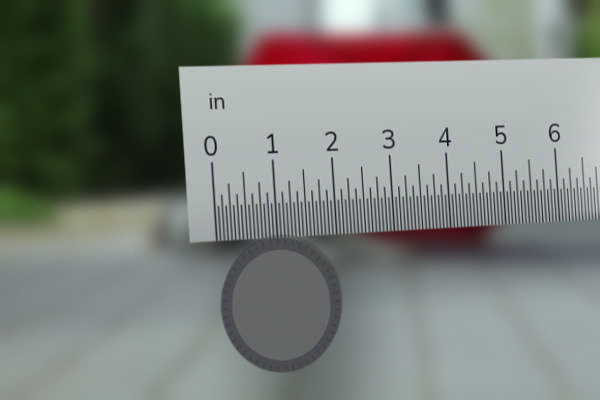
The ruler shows 2 in
